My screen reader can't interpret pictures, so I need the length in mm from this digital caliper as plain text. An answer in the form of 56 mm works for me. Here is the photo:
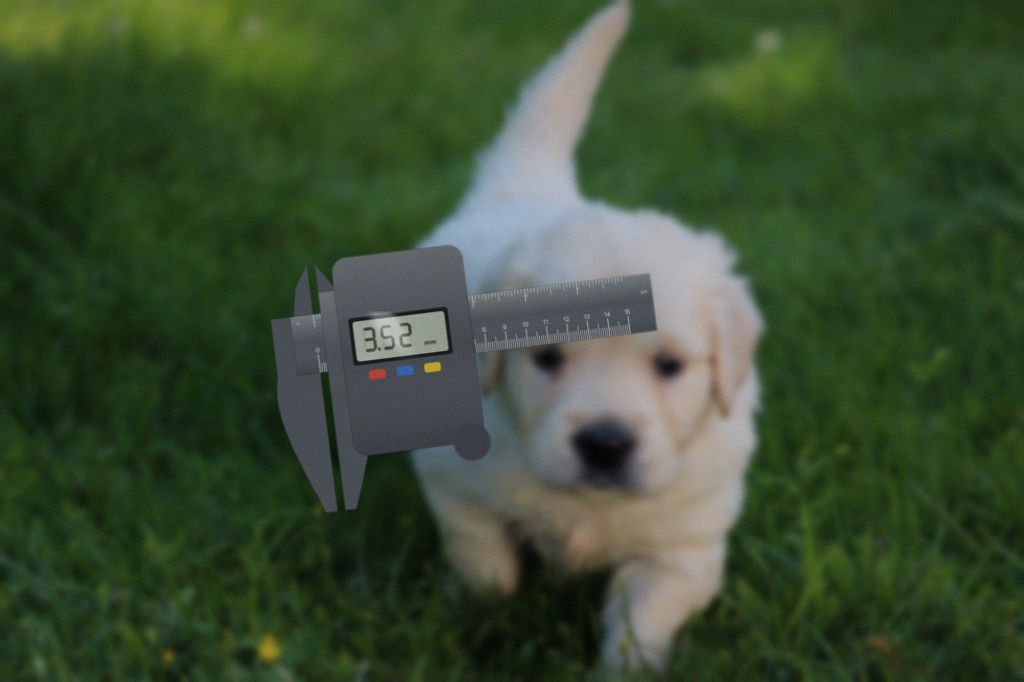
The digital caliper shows 3.52 mm
